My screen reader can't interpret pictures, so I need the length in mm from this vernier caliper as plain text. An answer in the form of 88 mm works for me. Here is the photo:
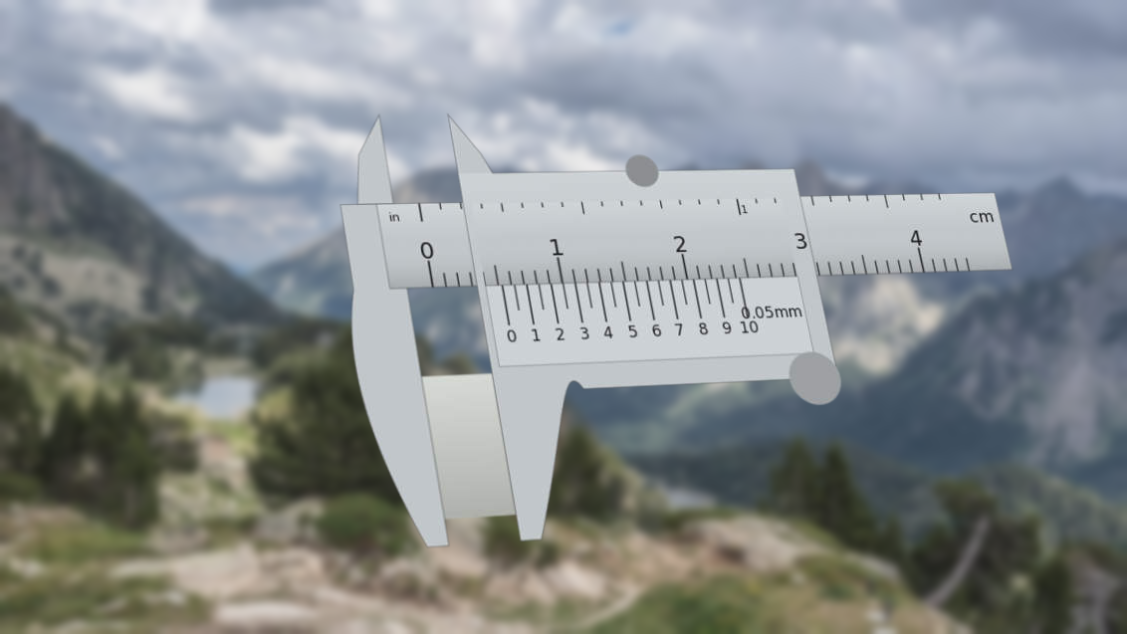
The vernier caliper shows 5.3 mm
